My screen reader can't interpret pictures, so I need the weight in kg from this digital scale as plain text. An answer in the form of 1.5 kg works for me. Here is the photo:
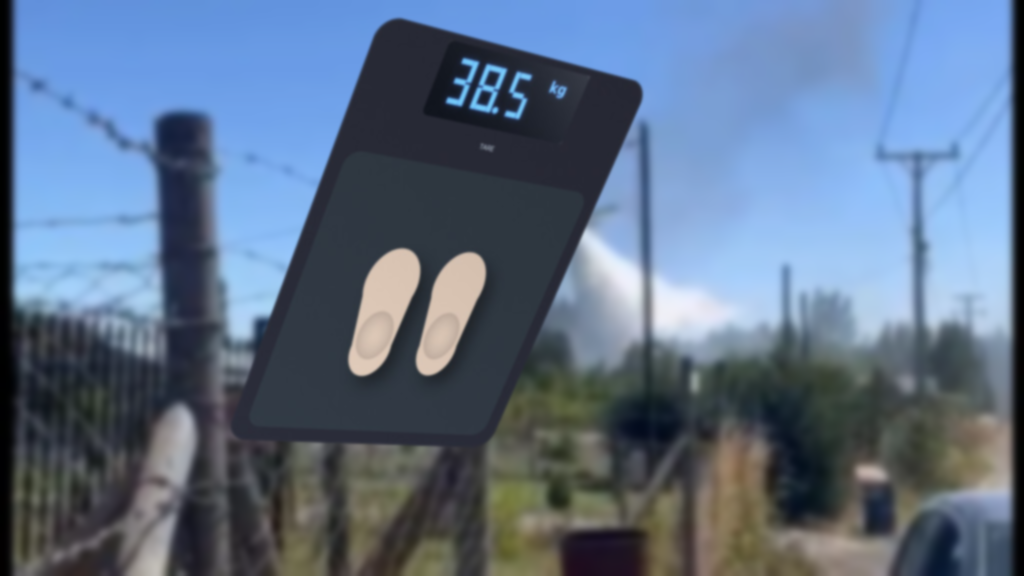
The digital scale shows 38.5 kg
